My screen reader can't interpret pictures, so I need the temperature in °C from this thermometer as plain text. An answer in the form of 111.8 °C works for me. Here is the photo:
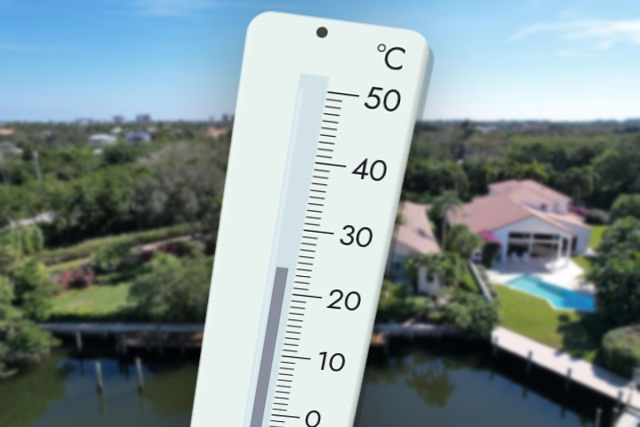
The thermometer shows 24 °C
